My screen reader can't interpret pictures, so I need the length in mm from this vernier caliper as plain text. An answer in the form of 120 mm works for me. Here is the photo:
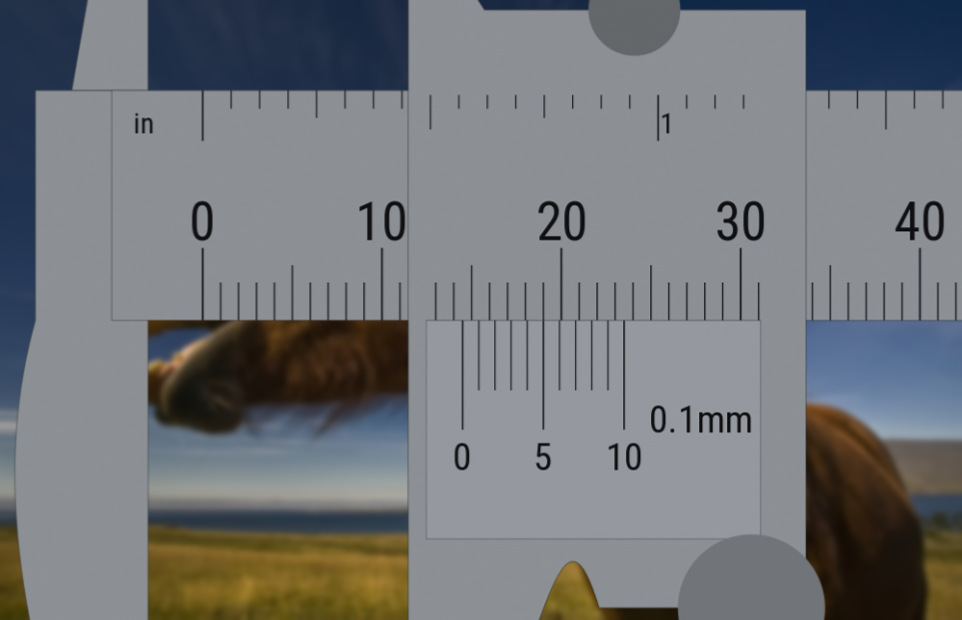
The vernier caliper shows 14.5 mm
